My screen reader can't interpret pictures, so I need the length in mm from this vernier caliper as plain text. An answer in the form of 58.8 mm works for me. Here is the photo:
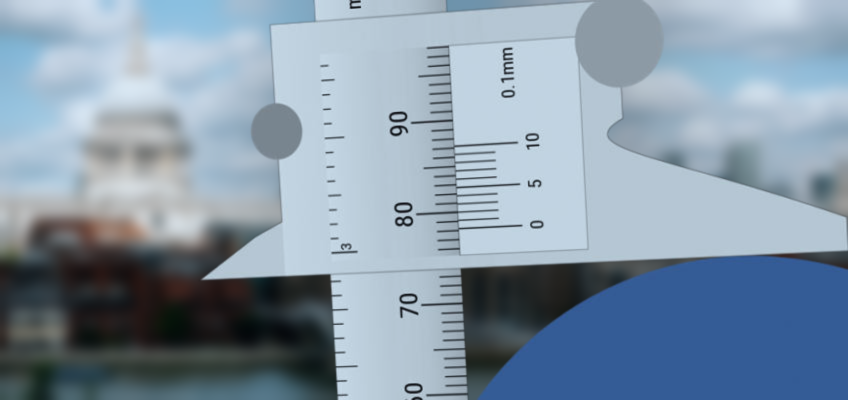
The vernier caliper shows 78.2 mm
